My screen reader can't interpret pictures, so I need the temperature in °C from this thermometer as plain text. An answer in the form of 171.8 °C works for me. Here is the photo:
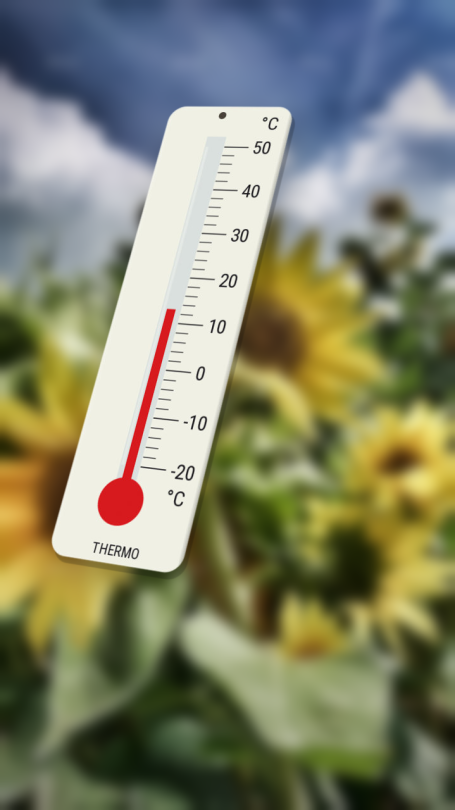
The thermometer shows 13 °C
